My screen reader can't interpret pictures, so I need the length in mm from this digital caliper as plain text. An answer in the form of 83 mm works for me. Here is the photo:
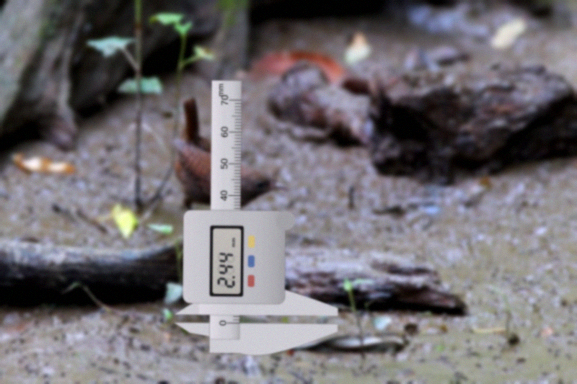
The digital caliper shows 2.44 mm
